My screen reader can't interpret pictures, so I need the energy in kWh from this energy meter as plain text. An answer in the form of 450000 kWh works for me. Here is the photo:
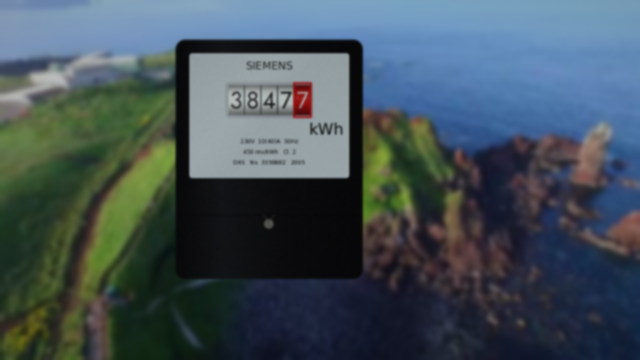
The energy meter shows 3847.7 kWh
